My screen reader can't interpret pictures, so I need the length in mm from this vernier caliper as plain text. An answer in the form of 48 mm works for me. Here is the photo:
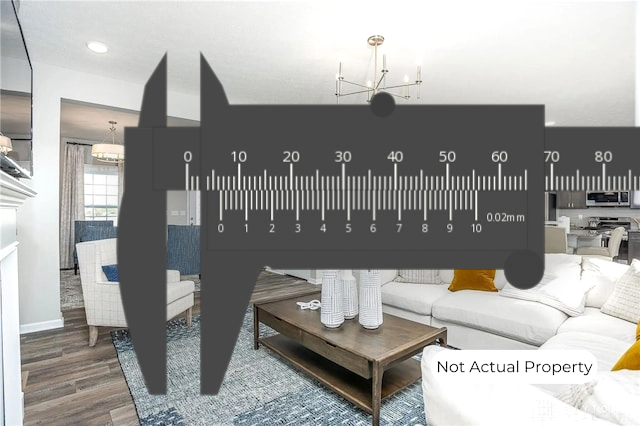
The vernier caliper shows 6.5 mm
